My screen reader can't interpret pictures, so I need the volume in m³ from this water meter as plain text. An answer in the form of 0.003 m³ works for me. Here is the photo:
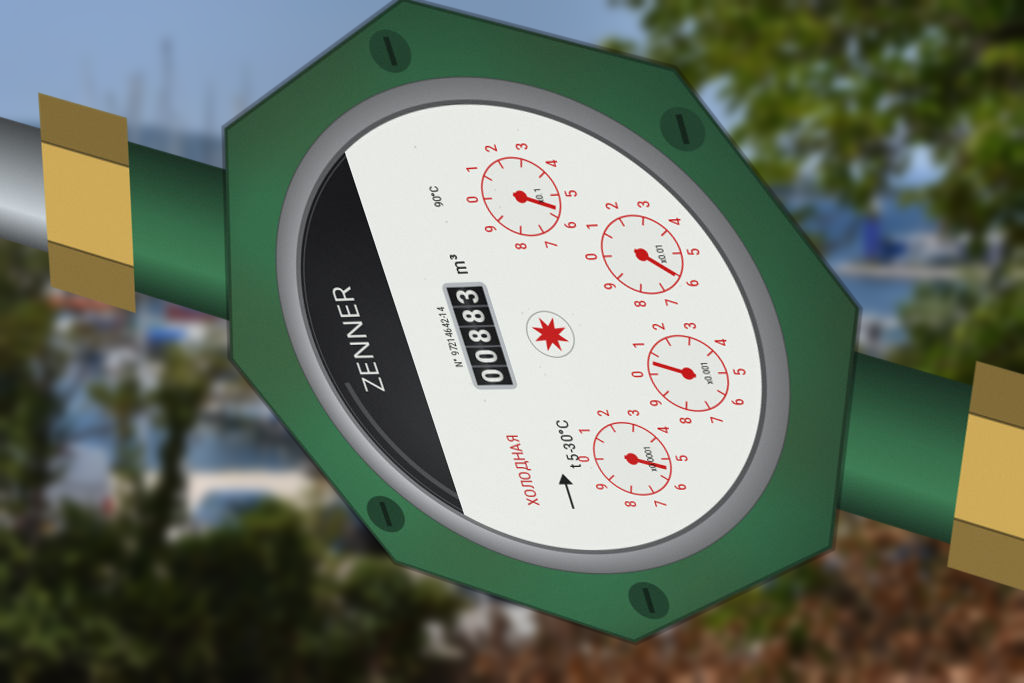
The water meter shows 883.5605 m³
